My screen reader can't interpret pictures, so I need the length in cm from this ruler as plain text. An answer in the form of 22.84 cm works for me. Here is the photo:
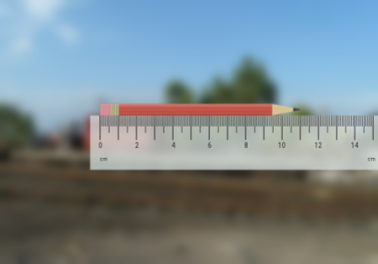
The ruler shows 11 cm
